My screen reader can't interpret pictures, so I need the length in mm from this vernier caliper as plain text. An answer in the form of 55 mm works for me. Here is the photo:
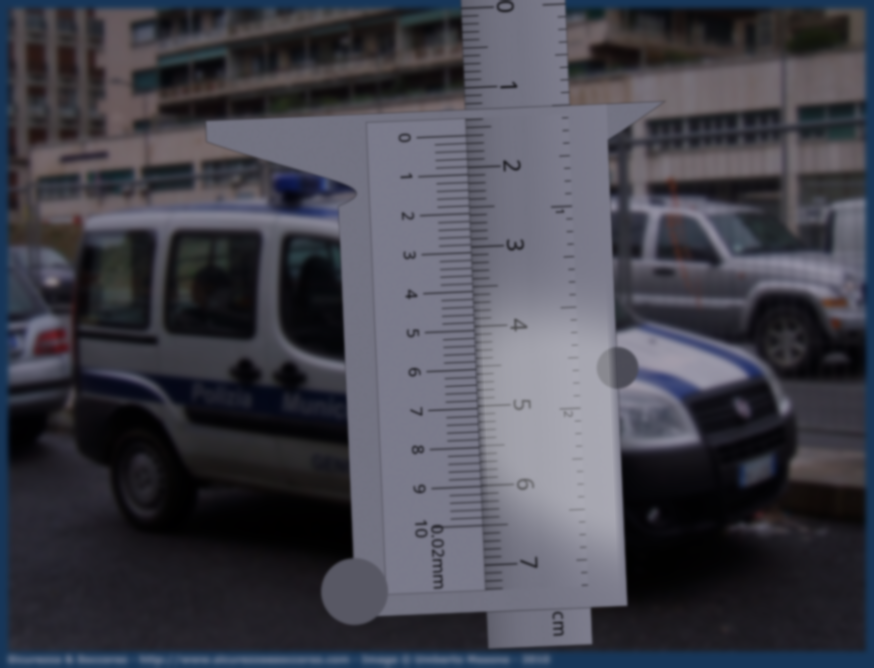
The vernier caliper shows 16.0 mm
